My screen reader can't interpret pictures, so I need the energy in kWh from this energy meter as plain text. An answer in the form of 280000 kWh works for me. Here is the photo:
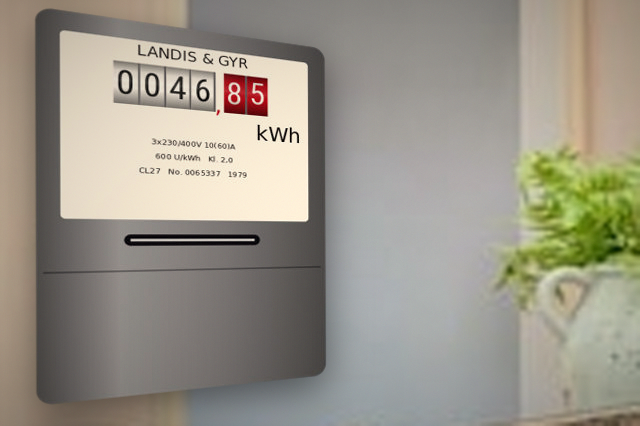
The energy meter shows 46.85 kWh
